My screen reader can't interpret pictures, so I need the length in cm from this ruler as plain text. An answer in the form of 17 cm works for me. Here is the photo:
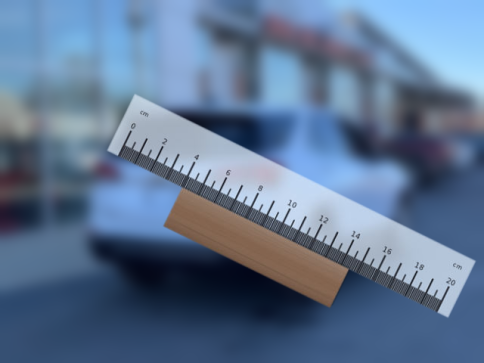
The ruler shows 10.5 cm
